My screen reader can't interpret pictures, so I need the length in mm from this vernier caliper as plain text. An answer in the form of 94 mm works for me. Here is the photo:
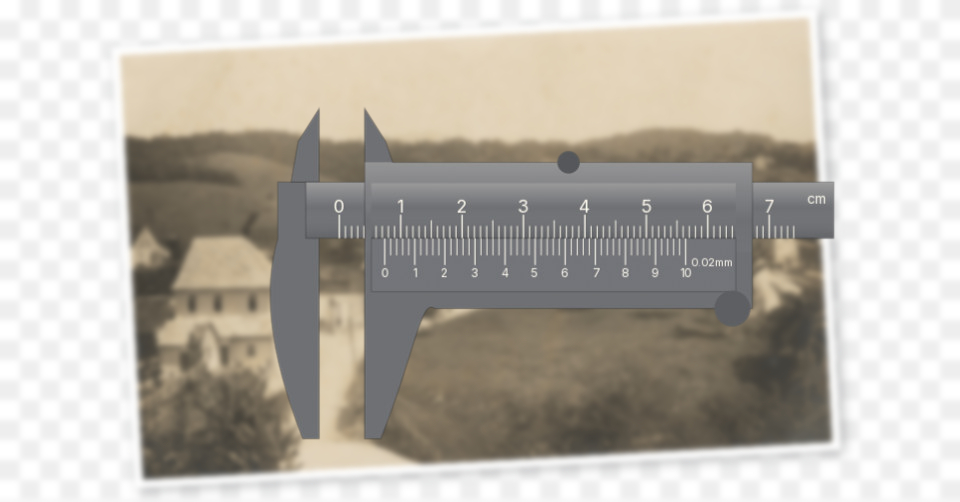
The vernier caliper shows 7.4 mm
